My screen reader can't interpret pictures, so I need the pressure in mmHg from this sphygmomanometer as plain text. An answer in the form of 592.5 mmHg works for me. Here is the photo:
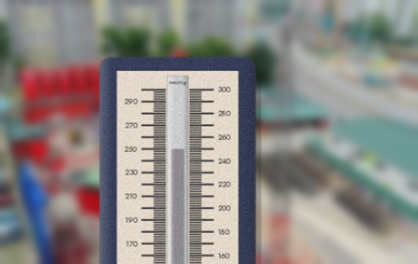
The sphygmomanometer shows 250 mmHg
